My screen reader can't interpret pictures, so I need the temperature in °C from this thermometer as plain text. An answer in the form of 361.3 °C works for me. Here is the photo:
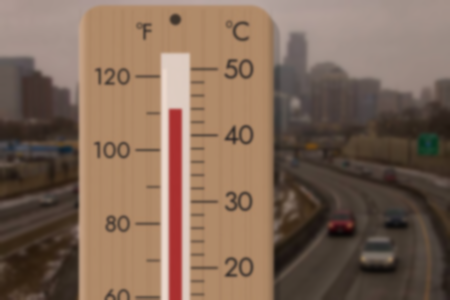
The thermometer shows 44 °C
